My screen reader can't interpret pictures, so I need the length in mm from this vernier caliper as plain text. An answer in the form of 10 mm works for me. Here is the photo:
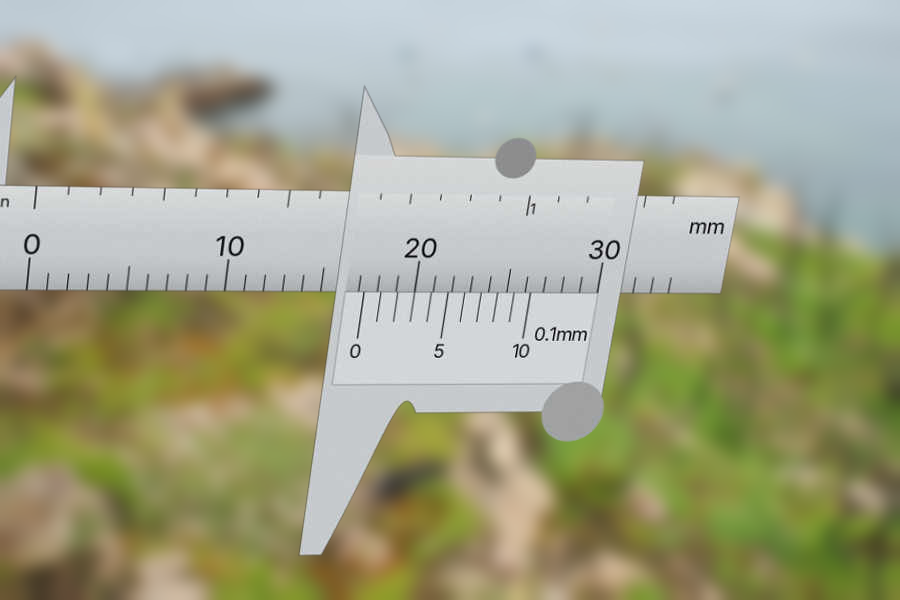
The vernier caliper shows 17.3 mm
